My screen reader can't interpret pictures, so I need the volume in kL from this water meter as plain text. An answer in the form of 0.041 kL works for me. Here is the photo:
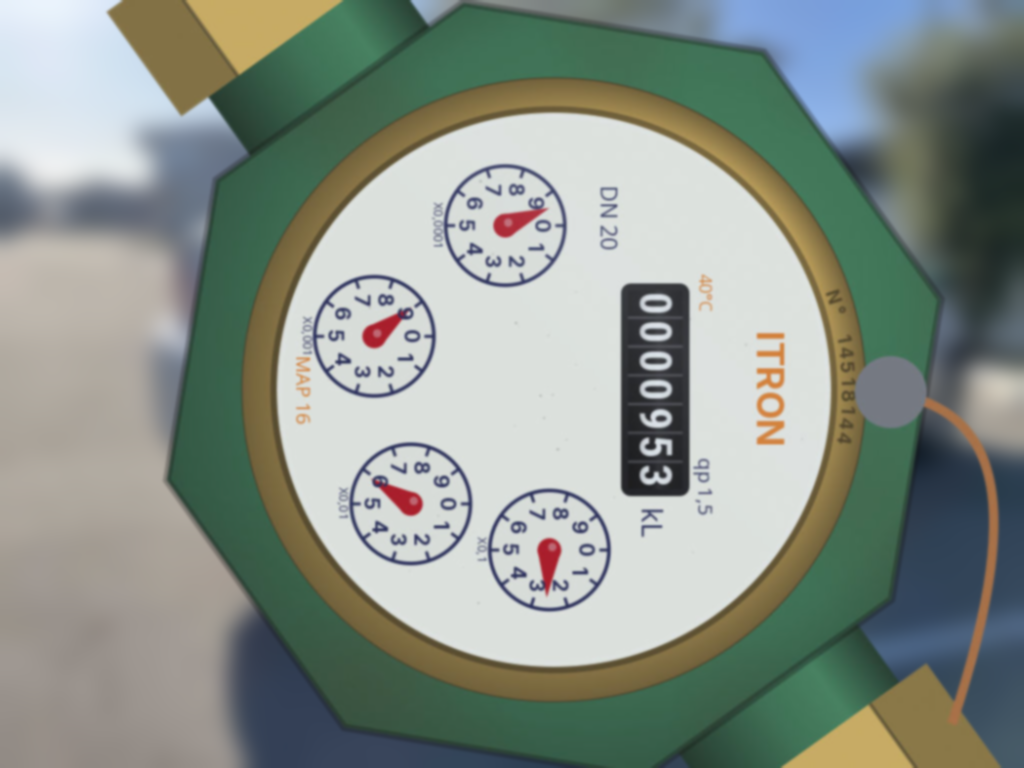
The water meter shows 953.2589 kL
